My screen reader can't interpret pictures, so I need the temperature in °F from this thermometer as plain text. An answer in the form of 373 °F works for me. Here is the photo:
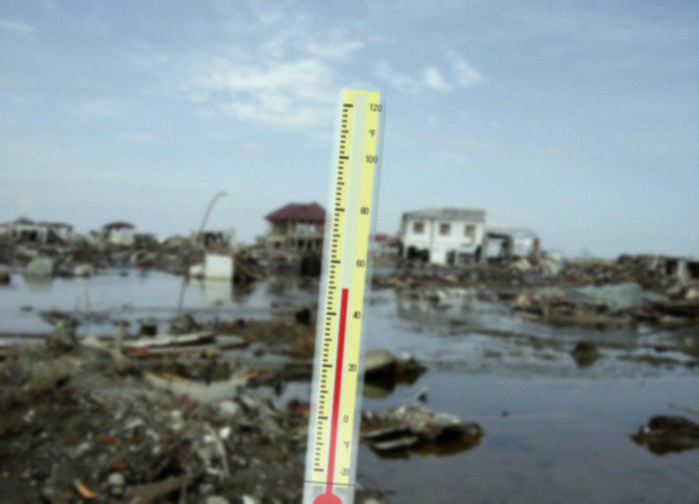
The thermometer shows 50 °F
